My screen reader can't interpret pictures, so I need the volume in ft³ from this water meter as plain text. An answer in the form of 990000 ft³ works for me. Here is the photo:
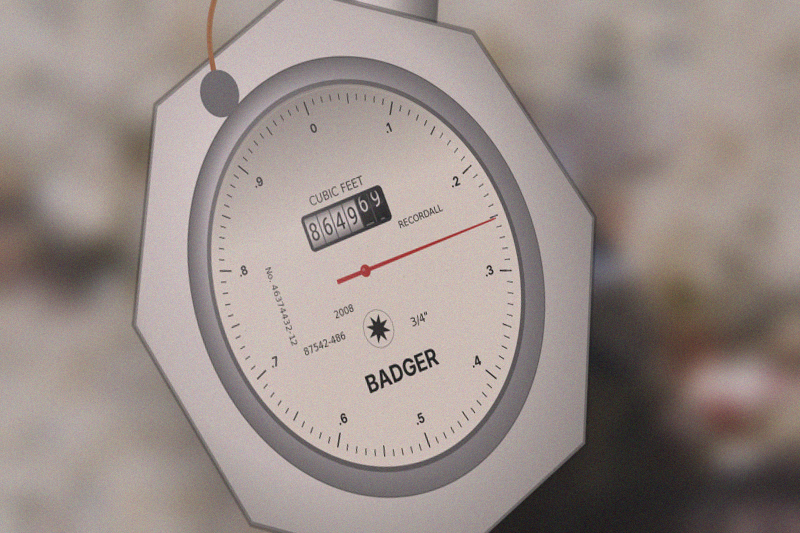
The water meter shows 864969.25 ft³
